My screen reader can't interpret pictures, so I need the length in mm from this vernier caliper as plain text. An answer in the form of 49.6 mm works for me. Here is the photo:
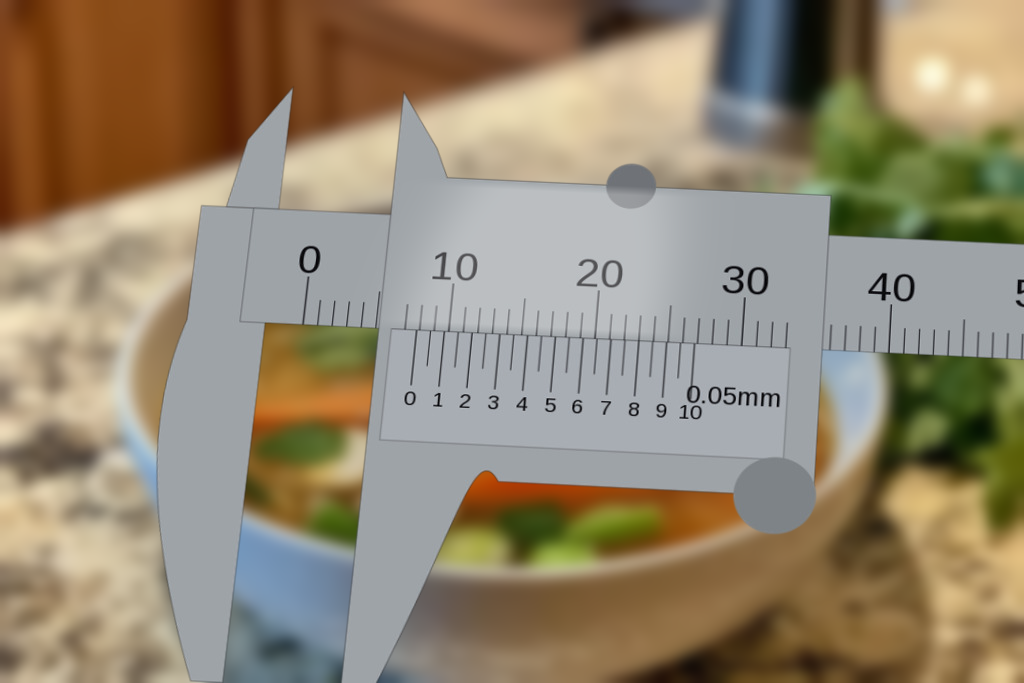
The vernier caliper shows 7.8 mm
